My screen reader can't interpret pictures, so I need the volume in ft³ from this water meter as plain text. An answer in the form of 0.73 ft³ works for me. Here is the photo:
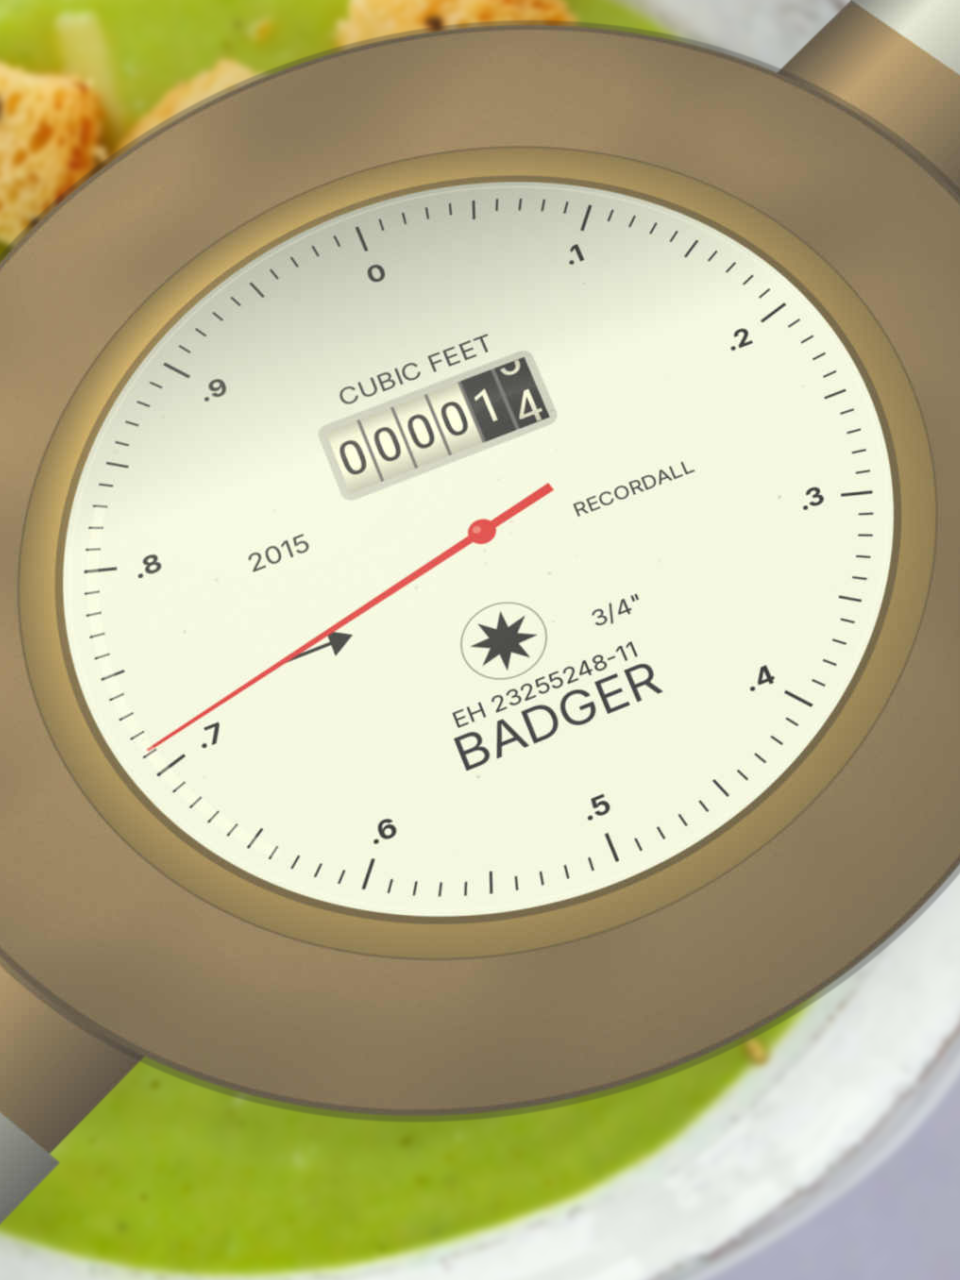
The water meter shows 13.71 ft³
